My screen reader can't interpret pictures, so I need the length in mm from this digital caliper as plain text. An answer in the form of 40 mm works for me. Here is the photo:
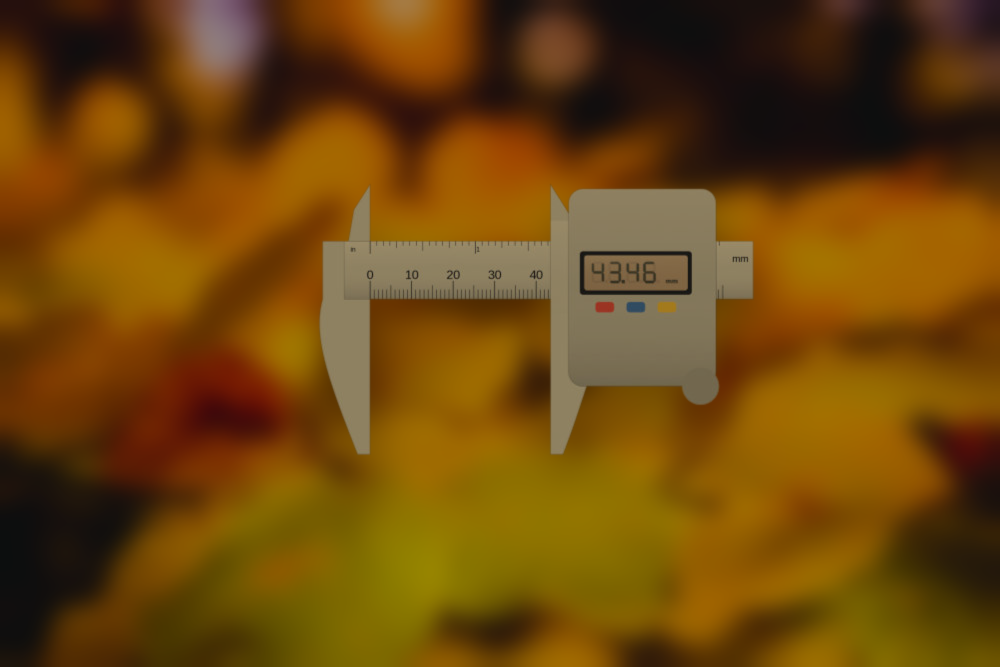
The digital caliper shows 43.46 mm
